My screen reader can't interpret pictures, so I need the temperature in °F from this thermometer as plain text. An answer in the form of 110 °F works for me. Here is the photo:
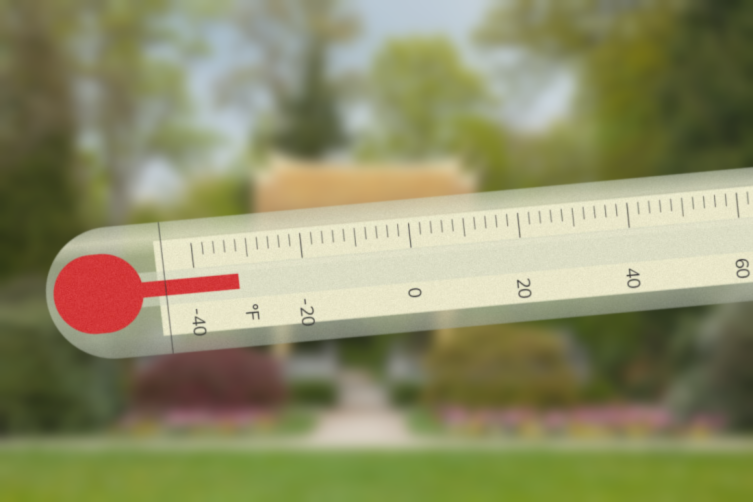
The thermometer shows -32 °F
